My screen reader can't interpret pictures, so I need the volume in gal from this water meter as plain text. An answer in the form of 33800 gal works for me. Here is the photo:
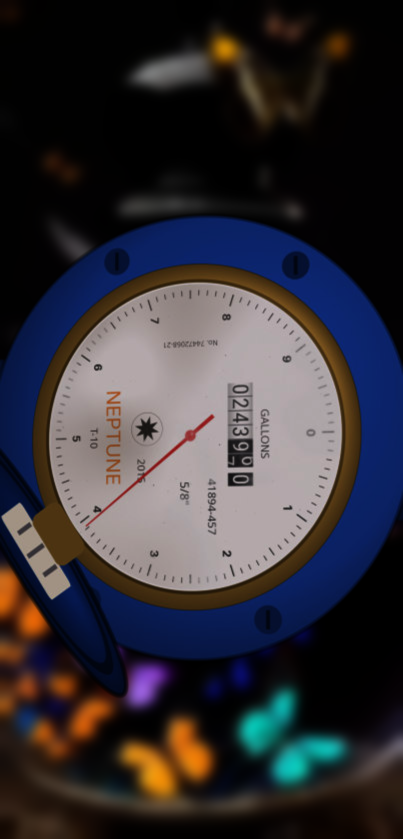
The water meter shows 243963.9 gal
